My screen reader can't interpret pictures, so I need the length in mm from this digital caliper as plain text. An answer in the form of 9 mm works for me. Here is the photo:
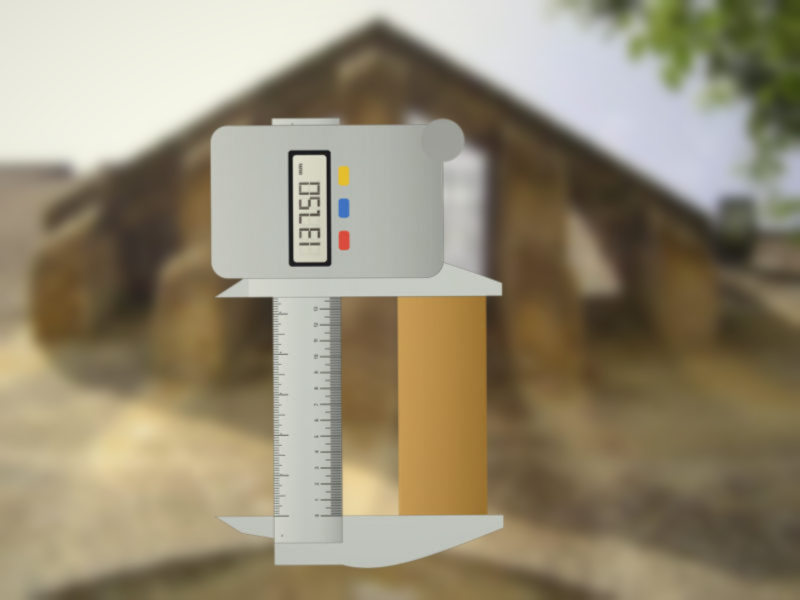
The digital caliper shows 137.50 mm
